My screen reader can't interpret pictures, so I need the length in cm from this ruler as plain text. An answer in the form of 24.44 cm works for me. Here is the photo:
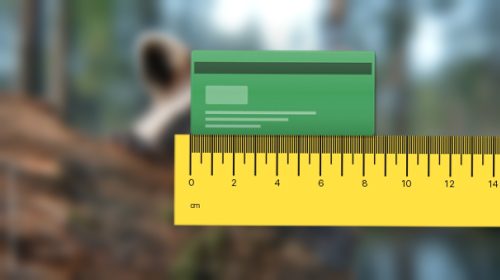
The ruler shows 8.5 cm
